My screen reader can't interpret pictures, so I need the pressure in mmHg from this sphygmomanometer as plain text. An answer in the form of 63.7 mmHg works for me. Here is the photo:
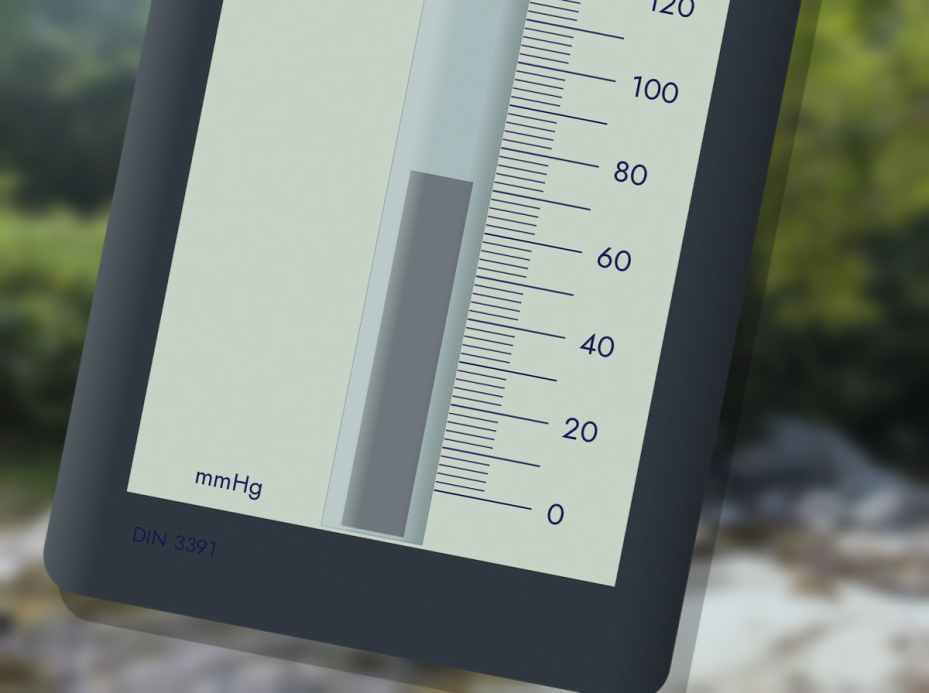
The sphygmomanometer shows 71 mmHg
